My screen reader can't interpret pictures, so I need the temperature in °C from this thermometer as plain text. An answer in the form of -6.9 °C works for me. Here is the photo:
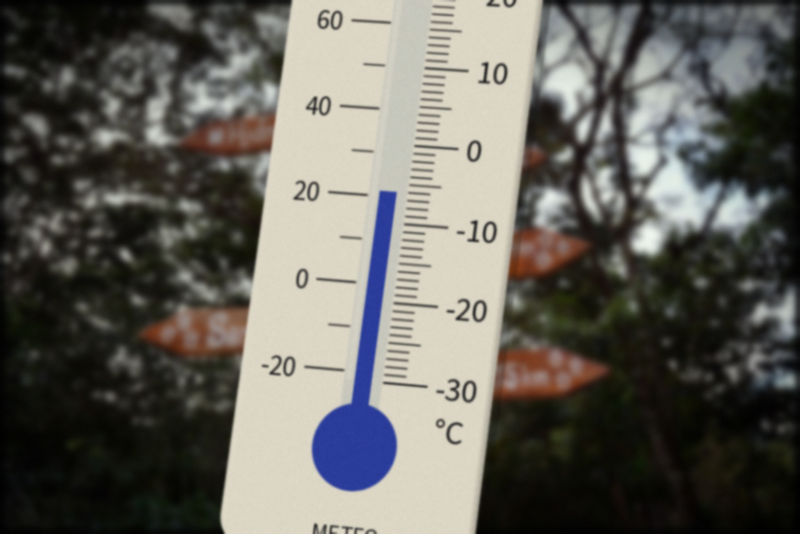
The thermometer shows -6 °C
